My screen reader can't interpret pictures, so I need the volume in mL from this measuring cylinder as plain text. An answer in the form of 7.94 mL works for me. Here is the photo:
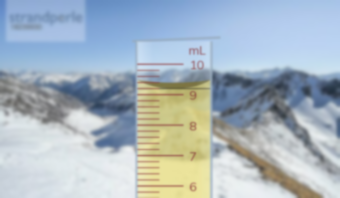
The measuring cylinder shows 9.2 mL
